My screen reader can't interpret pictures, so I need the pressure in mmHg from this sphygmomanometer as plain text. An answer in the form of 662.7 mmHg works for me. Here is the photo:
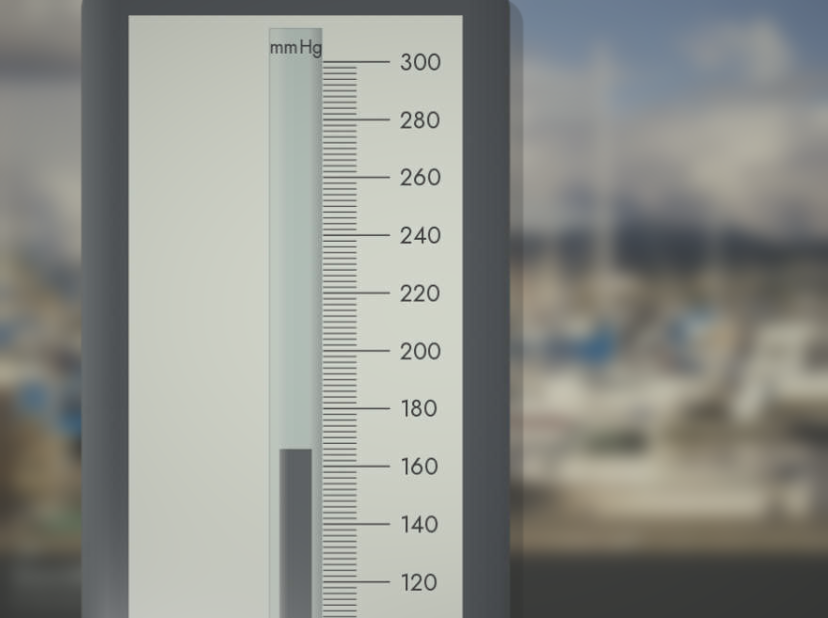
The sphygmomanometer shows 166 mmHg
